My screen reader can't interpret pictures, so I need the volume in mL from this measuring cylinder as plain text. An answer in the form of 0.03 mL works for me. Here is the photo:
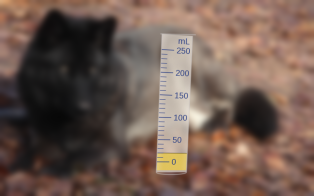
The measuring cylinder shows 20 mL
